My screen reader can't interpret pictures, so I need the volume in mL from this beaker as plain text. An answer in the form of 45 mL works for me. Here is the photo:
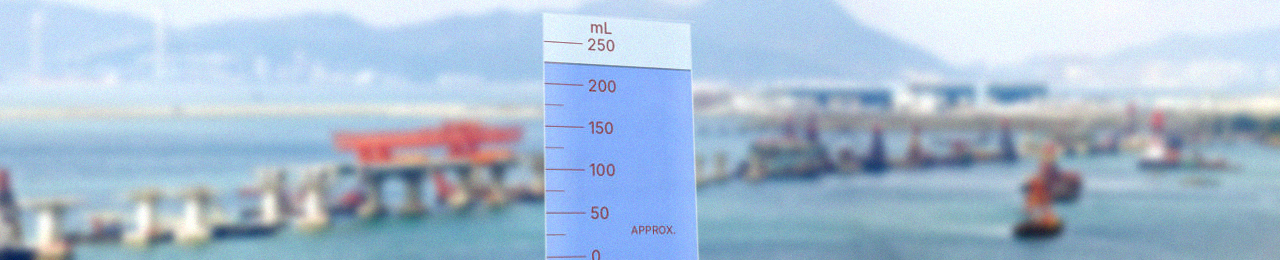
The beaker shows 225 mL
